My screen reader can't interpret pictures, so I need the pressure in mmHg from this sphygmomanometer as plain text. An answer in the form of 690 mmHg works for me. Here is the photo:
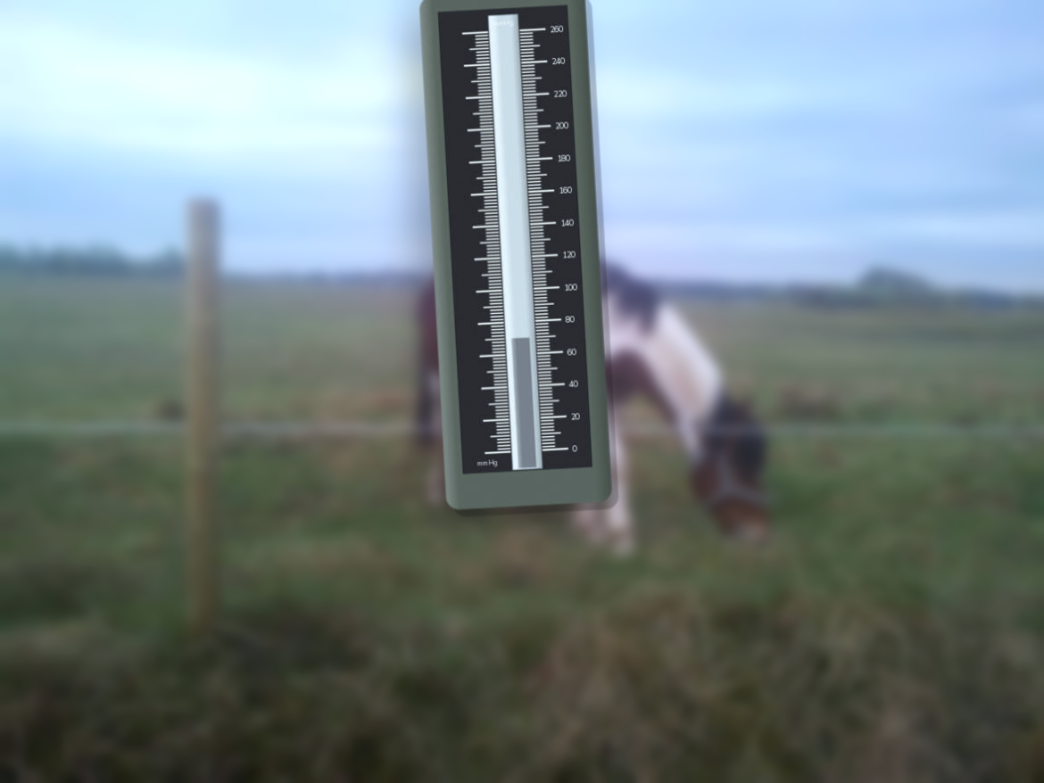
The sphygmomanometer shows 70 mmHg
